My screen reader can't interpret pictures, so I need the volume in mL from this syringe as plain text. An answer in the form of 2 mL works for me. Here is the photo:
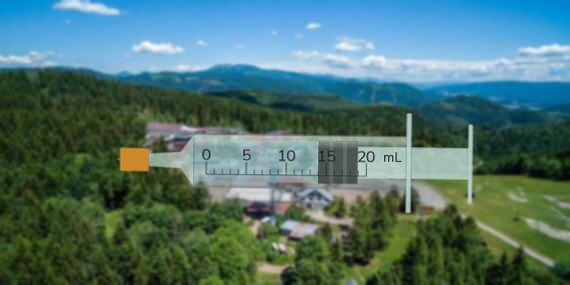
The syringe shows 14 mL
